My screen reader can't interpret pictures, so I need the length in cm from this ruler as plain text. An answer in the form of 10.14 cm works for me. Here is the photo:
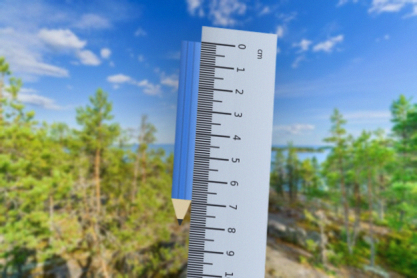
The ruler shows 8 cm
